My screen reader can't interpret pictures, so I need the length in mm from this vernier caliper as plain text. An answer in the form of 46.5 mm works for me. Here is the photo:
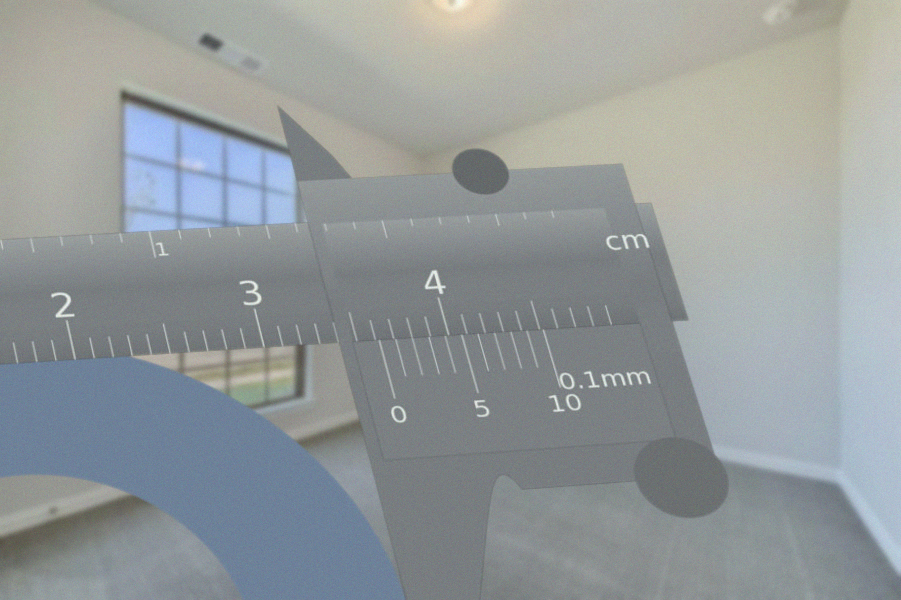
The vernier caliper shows 36.2 mm
